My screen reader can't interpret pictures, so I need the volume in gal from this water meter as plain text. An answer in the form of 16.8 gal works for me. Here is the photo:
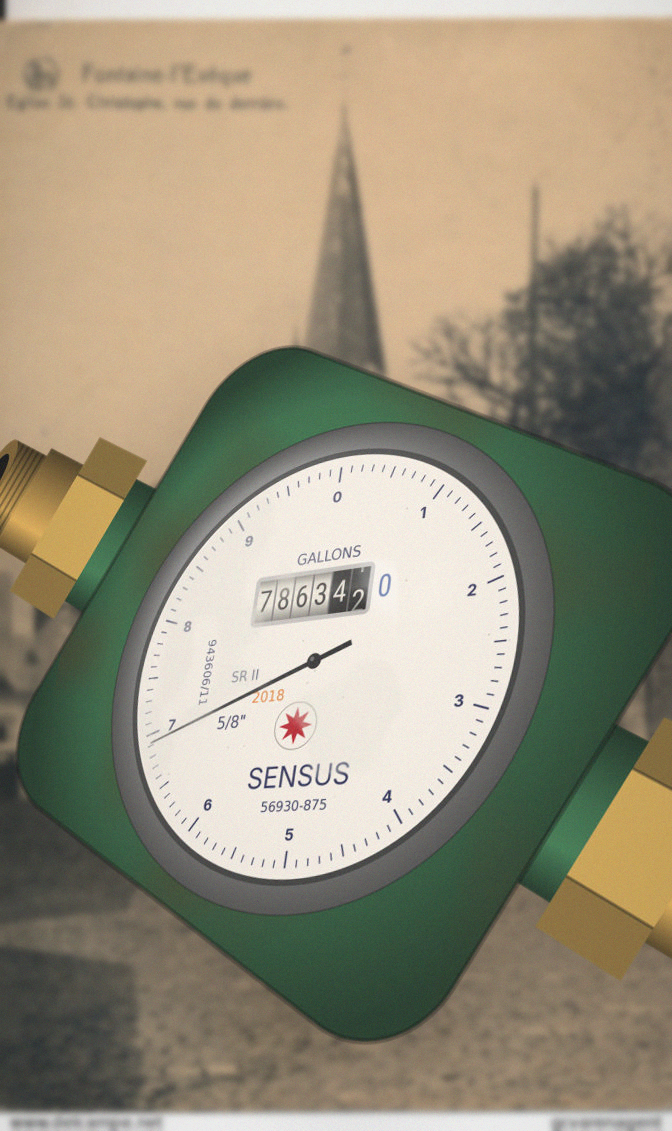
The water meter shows 7863416.9 gal
